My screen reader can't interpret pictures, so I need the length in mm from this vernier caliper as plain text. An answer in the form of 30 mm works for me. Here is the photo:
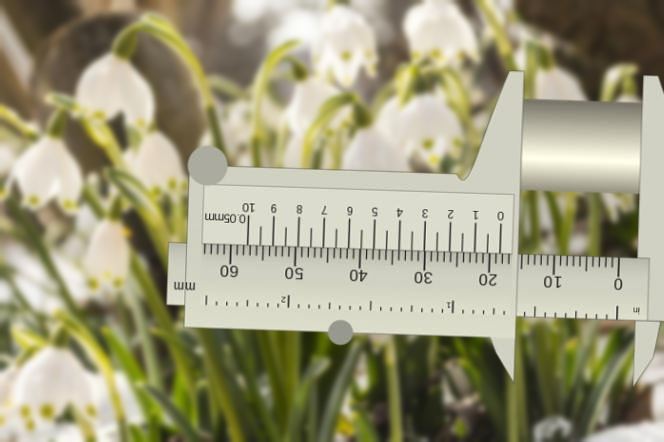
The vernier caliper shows 18.4 mm
